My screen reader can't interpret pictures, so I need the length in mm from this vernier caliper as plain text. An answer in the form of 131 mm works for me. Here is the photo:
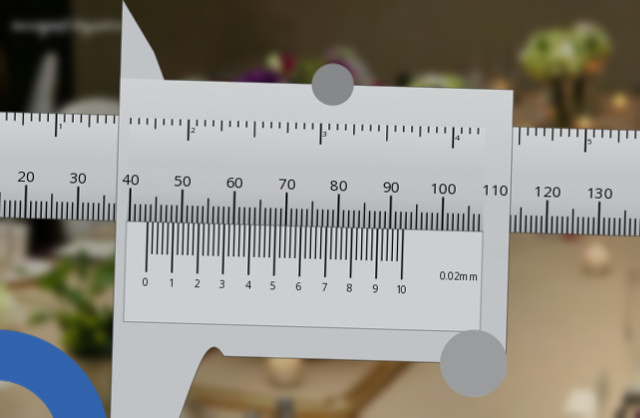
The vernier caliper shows 43.5 mm
